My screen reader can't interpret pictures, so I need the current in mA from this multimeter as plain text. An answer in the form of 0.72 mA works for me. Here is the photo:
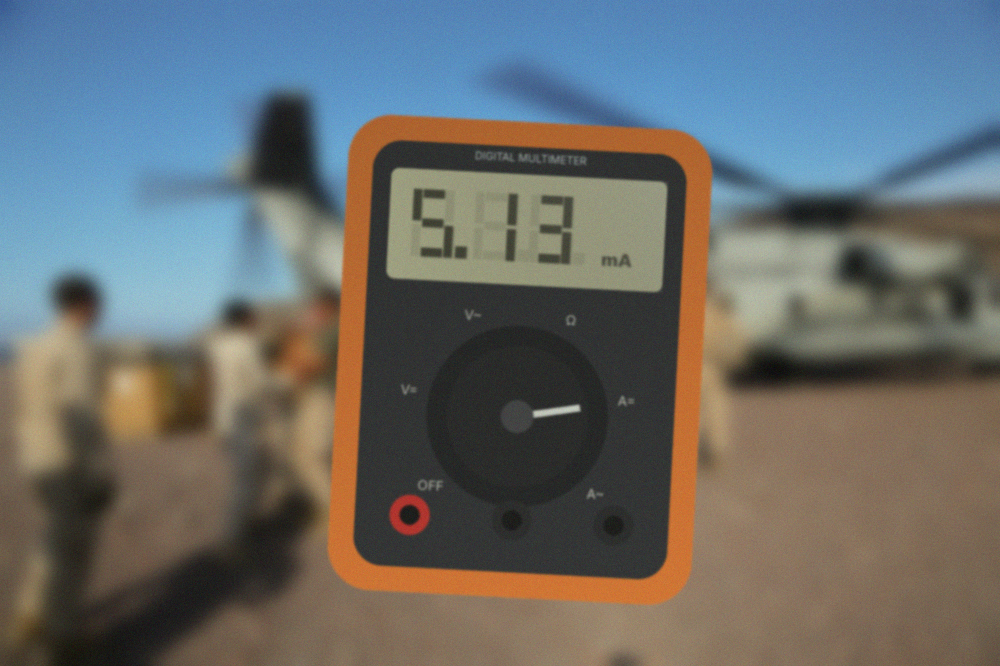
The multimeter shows 5.13 mA
